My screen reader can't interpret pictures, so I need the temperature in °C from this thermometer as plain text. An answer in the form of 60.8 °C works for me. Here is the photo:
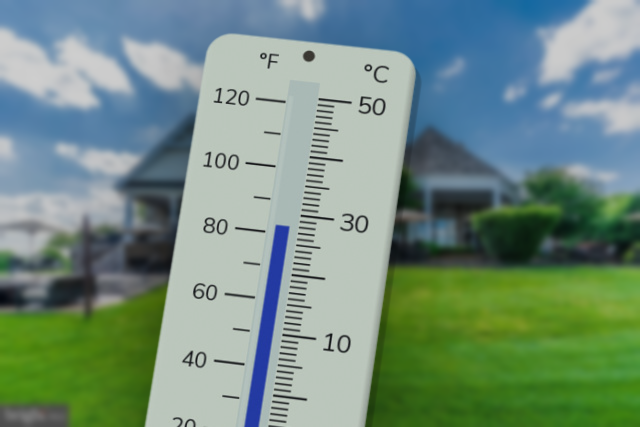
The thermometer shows 28 °C
